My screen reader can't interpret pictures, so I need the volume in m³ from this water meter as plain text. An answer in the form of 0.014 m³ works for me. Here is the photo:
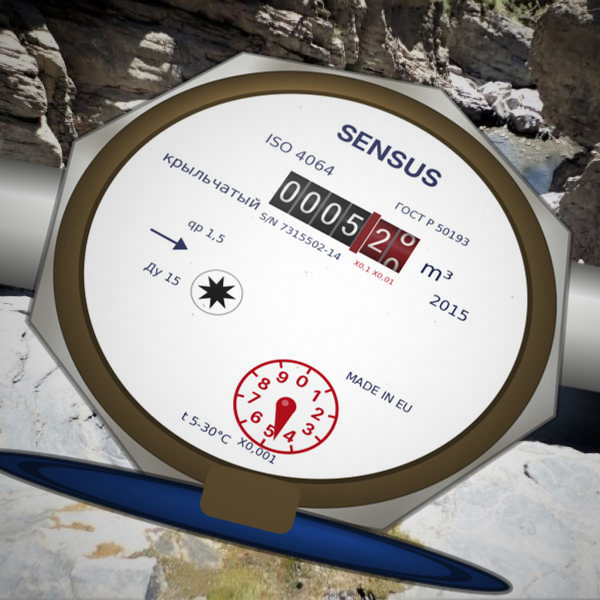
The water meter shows 5.284 m³
